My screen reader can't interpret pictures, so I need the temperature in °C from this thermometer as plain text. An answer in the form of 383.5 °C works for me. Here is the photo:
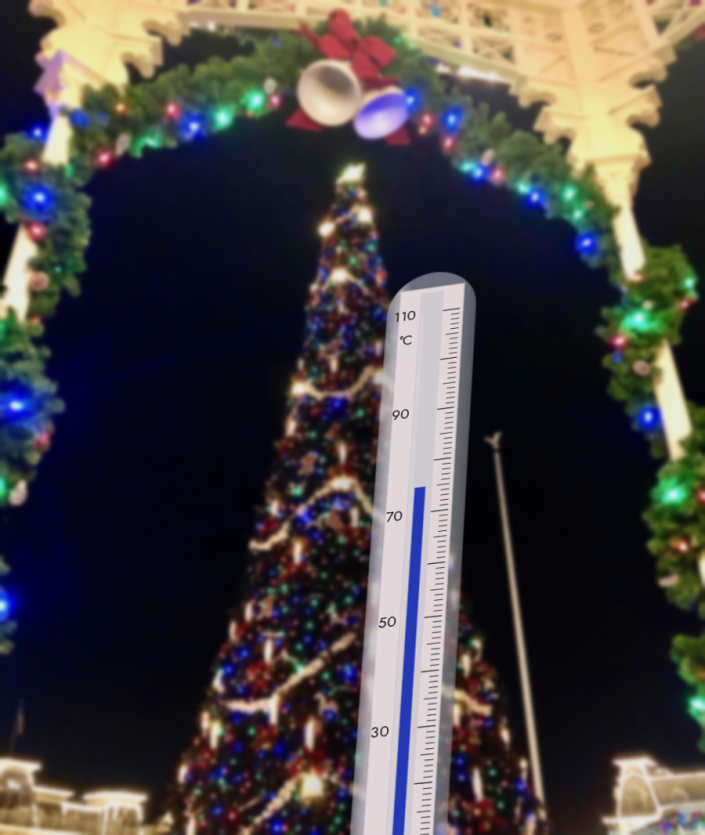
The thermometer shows 75 °C
